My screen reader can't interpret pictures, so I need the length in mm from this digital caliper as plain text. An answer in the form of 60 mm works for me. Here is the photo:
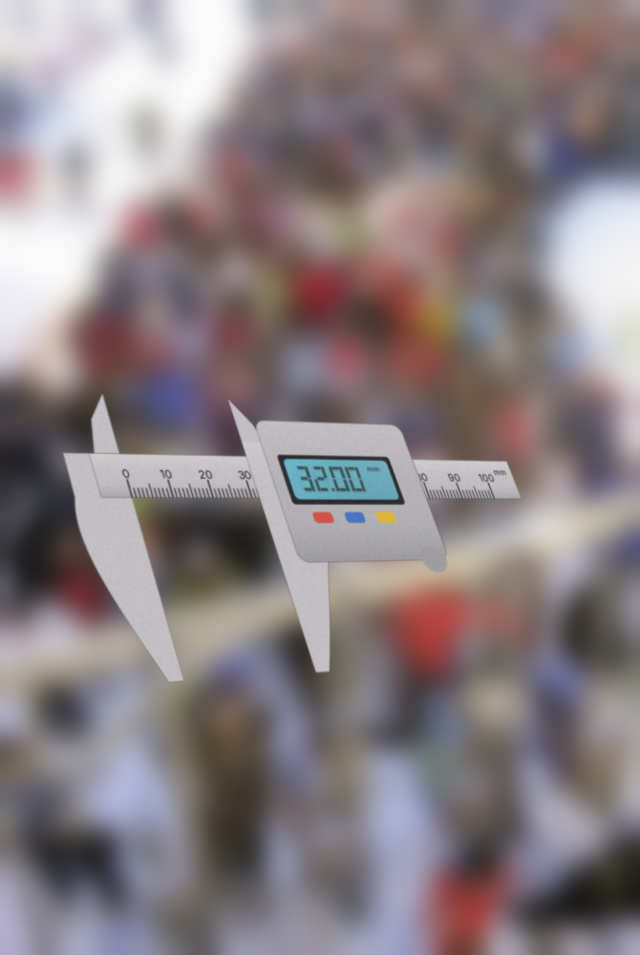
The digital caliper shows 32.00 mm
